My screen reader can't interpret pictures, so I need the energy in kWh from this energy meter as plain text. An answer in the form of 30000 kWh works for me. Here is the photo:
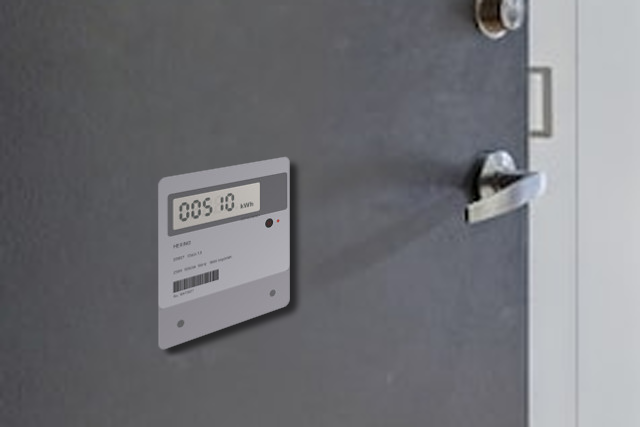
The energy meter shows 510 kWh
